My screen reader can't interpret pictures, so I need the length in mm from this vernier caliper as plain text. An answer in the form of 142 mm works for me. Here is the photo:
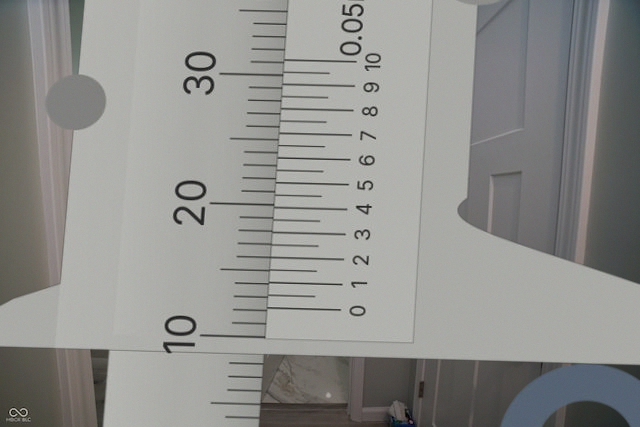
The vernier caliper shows 12.2 mm
